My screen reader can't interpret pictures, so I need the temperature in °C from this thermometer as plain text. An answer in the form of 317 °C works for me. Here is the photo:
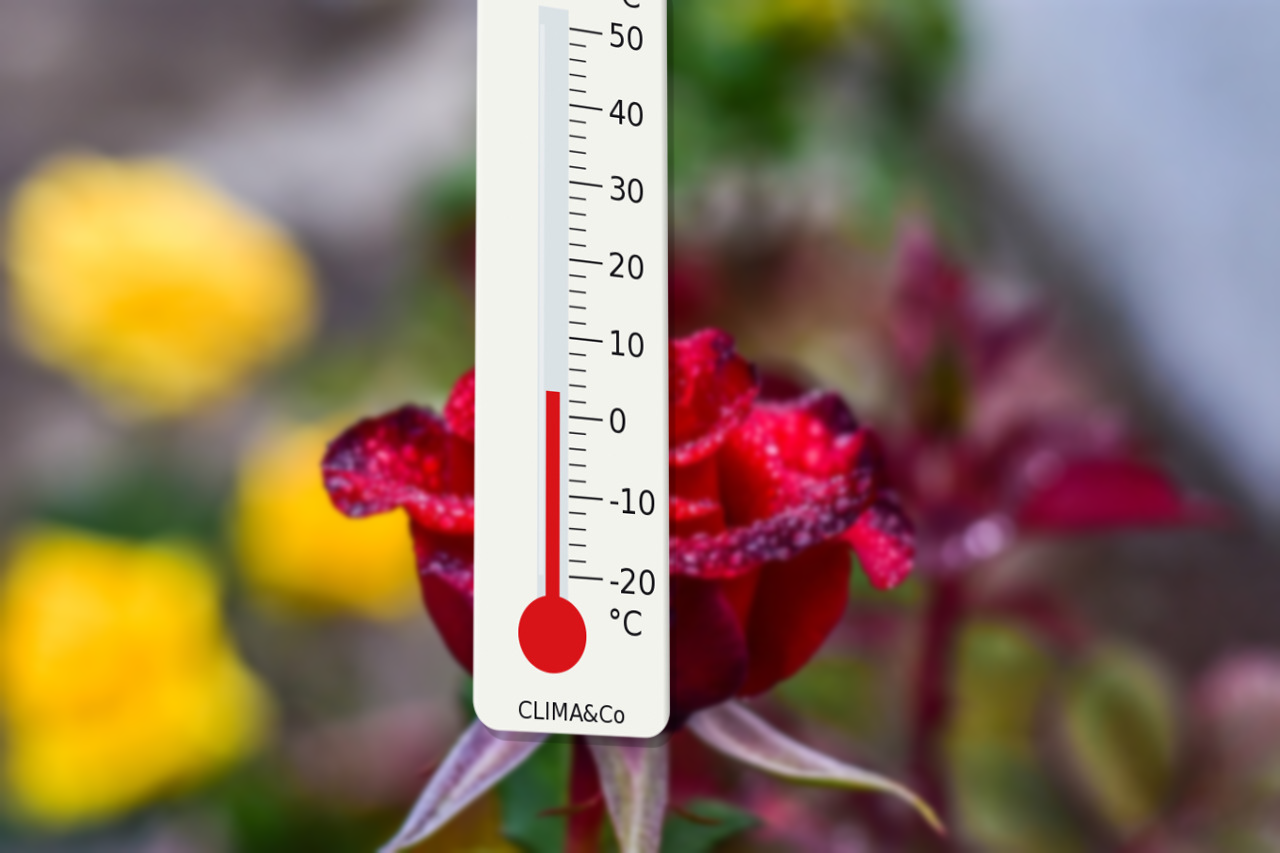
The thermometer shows 3 °C
